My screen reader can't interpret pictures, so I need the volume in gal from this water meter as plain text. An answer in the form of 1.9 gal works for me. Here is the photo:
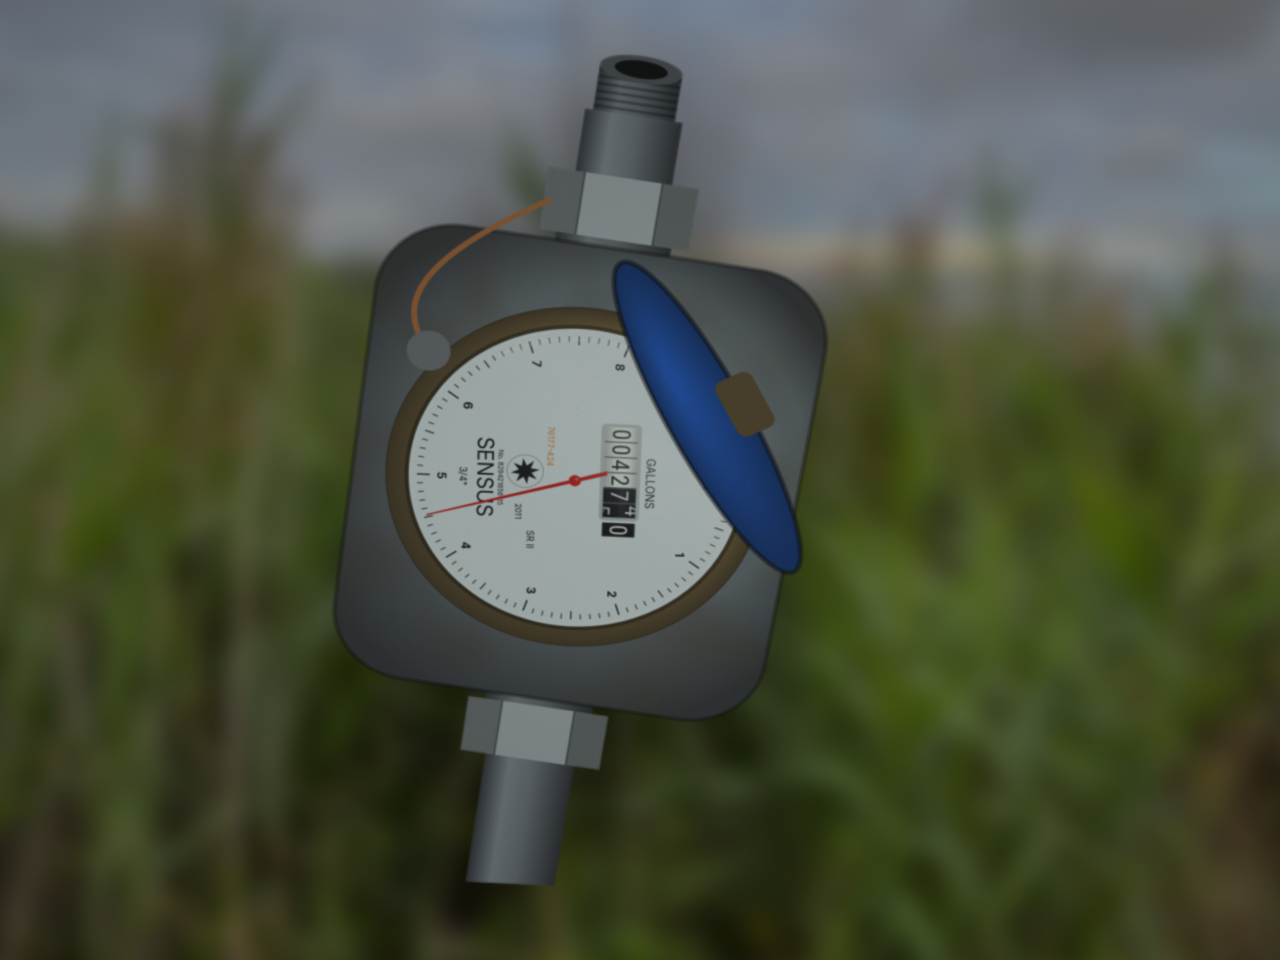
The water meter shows 42744.5 gal
